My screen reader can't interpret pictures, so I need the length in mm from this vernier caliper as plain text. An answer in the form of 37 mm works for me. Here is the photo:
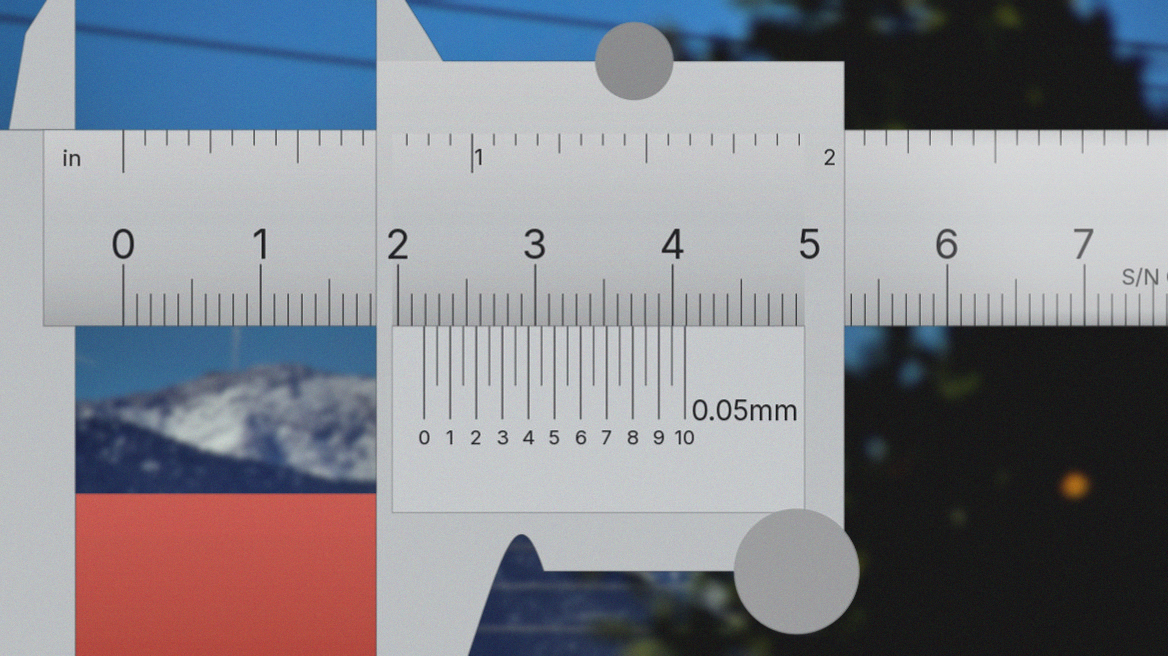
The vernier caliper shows 21.9 mm
